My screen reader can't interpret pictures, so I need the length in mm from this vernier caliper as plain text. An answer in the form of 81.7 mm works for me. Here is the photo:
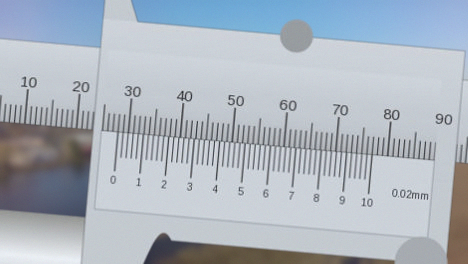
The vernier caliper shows 28.0 mm
